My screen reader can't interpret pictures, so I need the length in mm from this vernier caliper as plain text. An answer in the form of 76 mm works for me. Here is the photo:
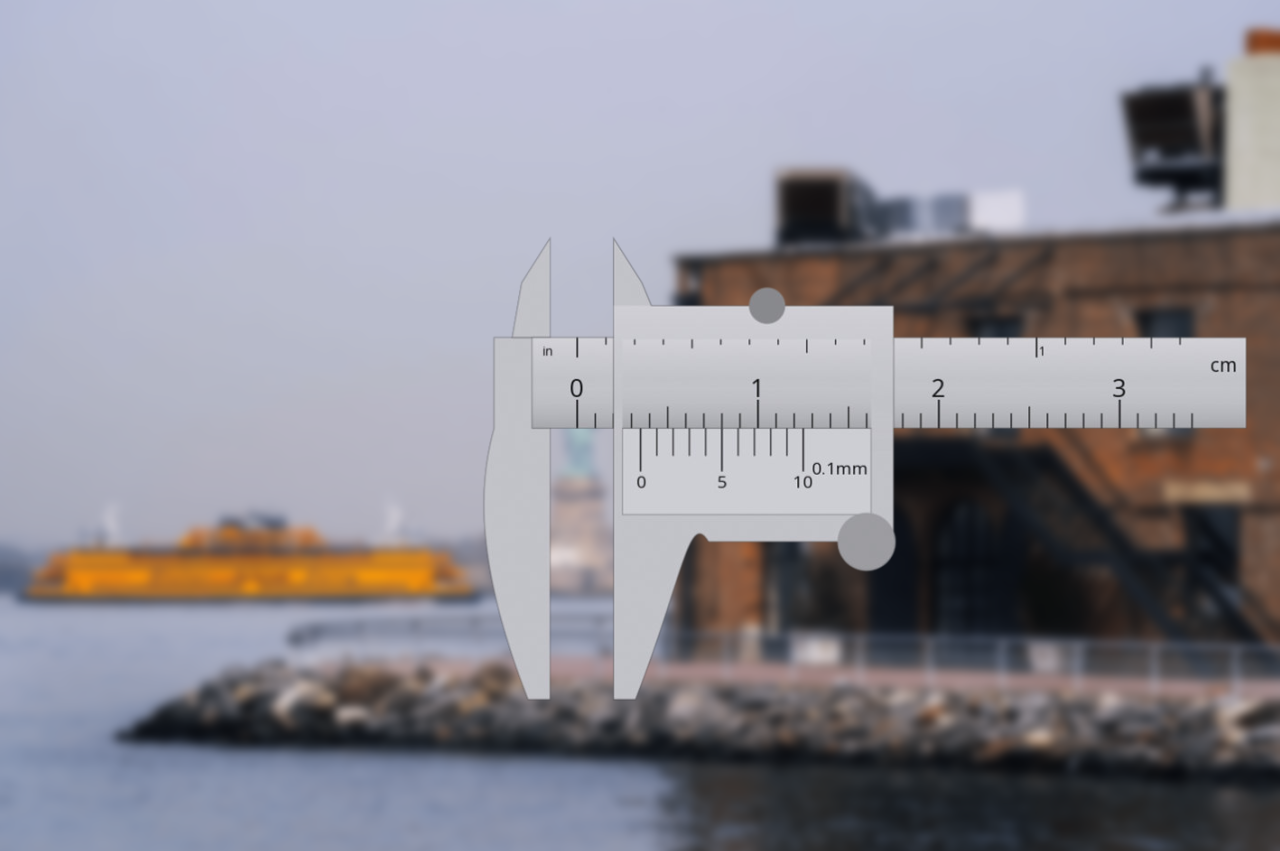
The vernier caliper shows 3.5 mm
